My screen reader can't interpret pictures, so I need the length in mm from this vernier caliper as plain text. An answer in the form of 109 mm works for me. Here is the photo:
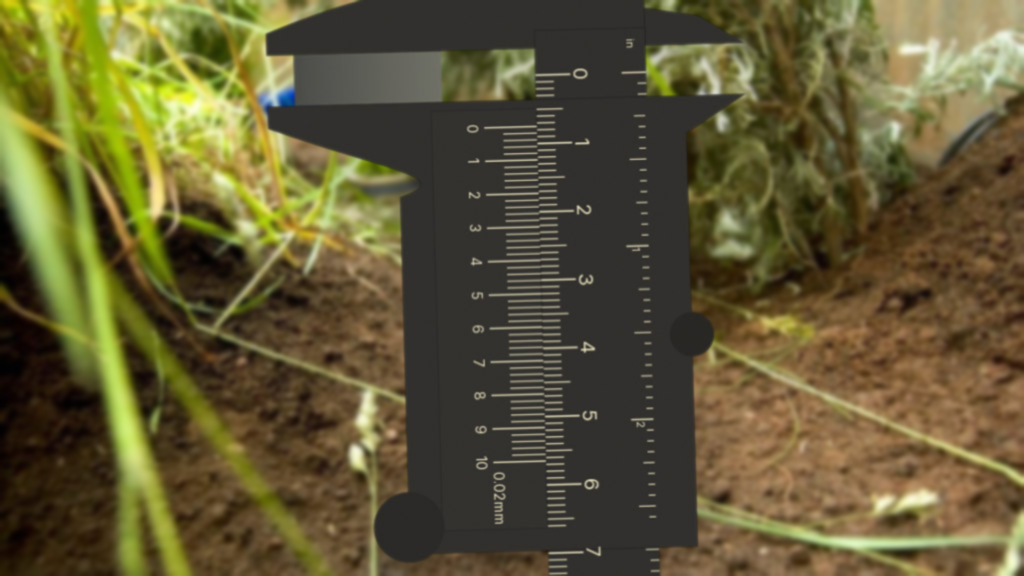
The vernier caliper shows 7.5 mm
